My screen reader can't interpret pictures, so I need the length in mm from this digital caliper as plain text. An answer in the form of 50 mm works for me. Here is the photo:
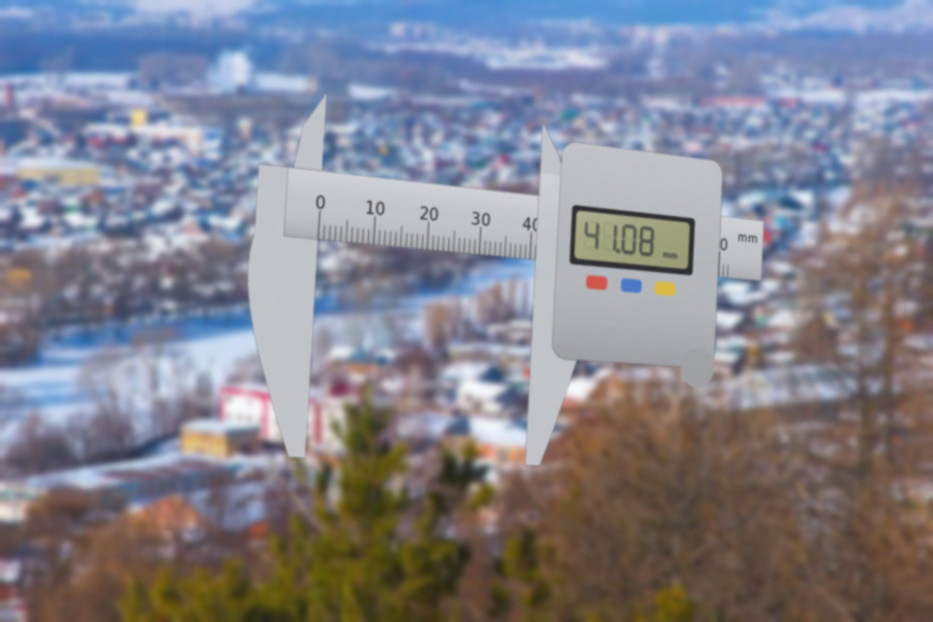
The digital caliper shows 41.08 mm
